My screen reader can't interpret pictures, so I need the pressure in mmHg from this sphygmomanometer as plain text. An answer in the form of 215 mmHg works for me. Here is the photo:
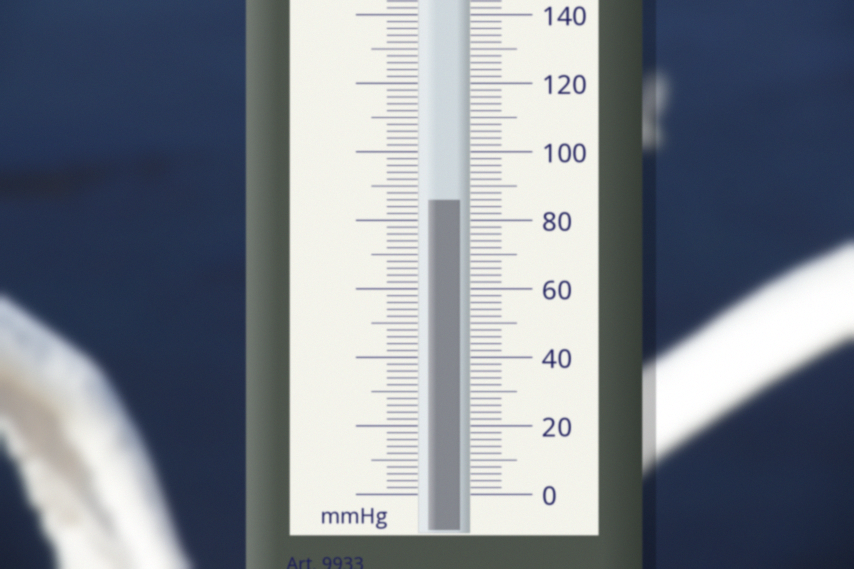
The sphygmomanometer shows 86 mmHg
